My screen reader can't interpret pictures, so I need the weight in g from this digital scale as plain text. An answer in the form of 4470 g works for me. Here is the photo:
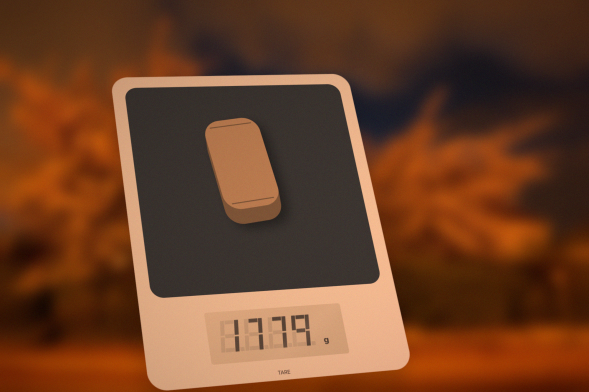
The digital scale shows 1779 g
